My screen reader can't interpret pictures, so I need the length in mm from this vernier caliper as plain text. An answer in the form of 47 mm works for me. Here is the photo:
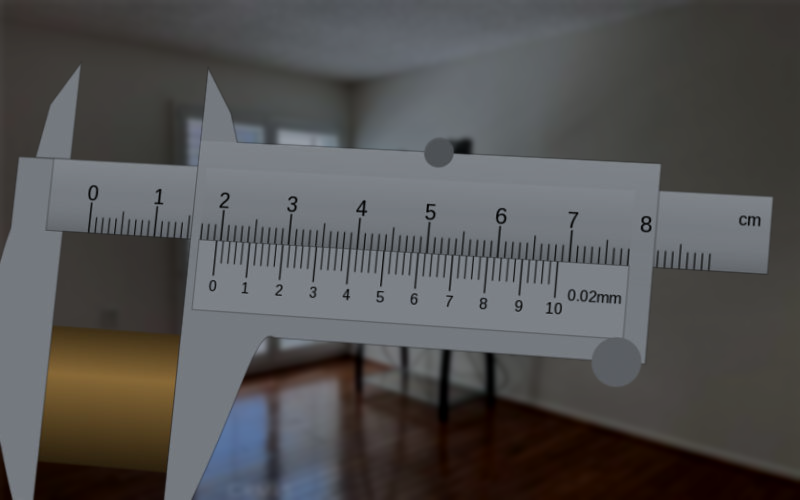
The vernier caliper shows 19.4 mm
